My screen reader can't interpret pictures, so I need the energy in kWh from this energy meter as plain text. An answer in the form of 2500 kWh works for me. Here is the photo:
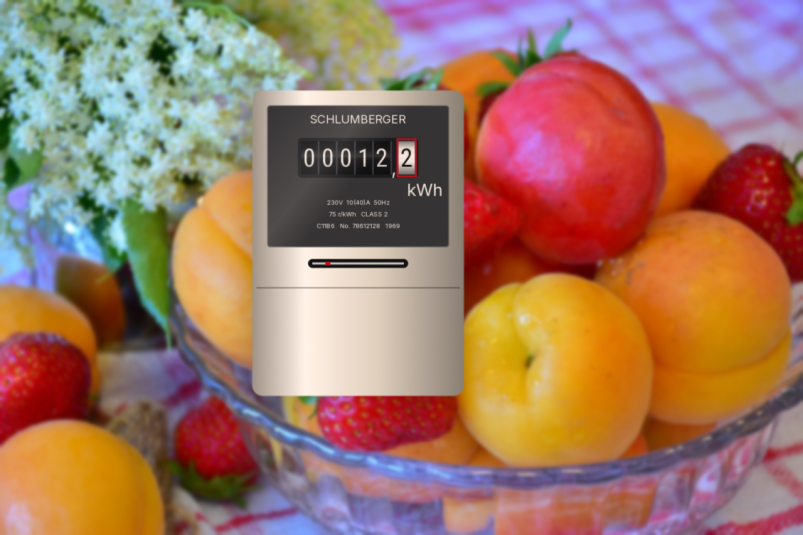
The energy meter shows 12.2 kWh
